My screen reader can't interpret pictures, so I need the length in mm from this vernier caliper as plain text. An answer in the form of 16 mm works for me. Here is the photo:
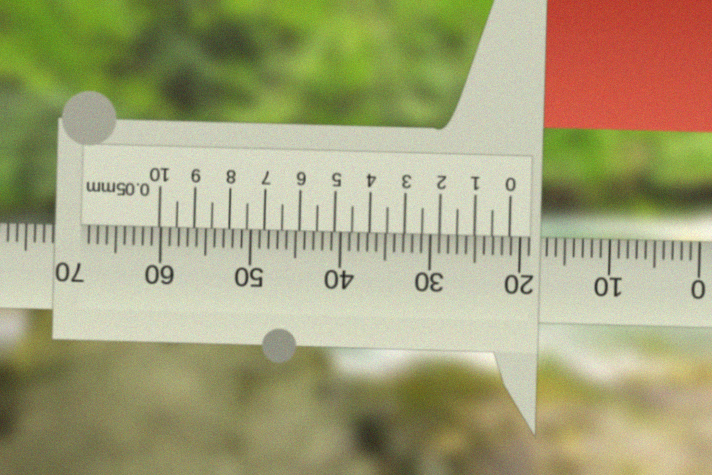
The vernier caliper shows 21.2 mm
